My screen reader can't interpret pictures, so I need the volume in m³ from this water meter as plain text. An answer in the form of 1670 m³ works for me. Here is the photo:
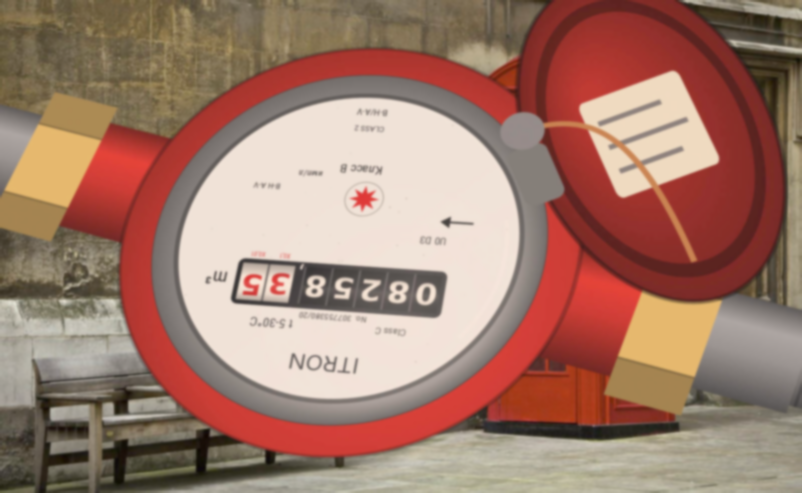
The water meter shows 8258.35 m³
